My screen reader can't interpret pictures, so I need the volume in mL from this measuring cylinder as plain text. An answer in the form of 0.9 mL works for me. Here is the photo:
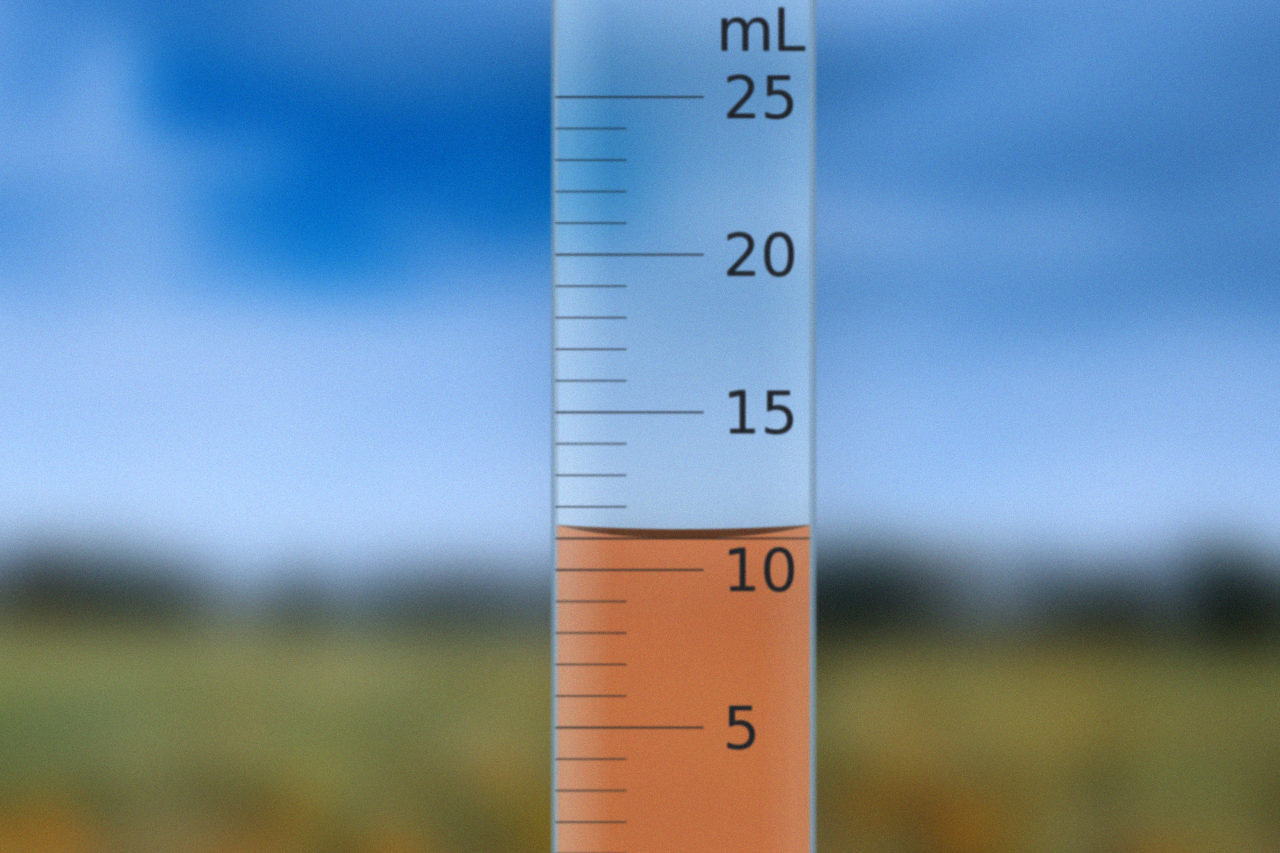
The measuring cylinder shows 11 mL
